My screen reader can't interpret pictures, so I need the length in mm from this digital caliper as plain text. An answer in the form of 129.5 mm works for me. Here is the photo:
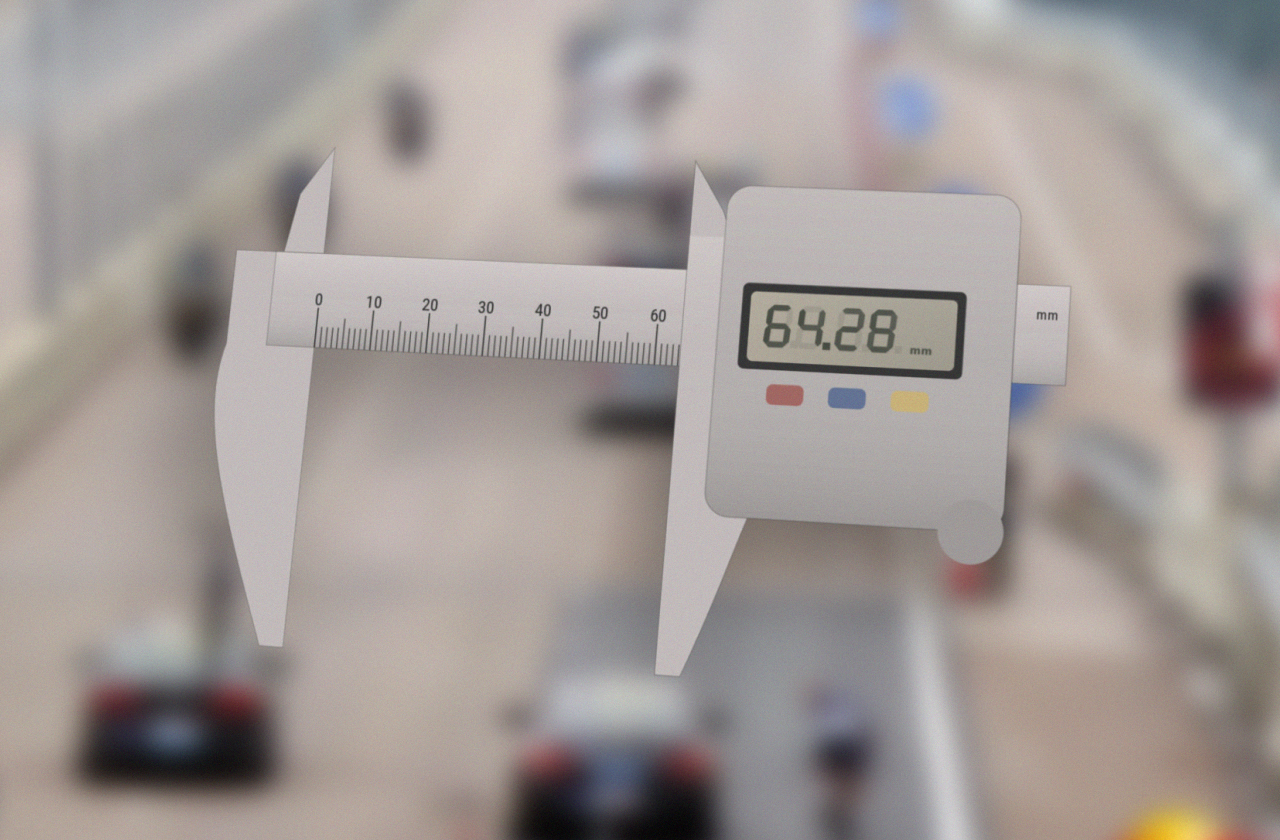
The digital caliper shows 64.28 mm
